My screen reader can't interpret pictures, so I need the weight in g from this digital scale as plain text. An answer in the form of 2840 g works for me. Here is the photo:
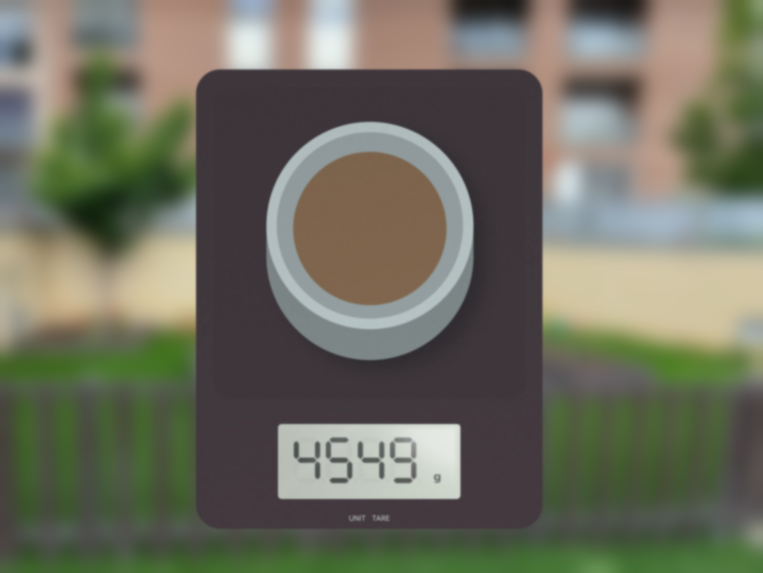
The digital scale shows 4549 g
